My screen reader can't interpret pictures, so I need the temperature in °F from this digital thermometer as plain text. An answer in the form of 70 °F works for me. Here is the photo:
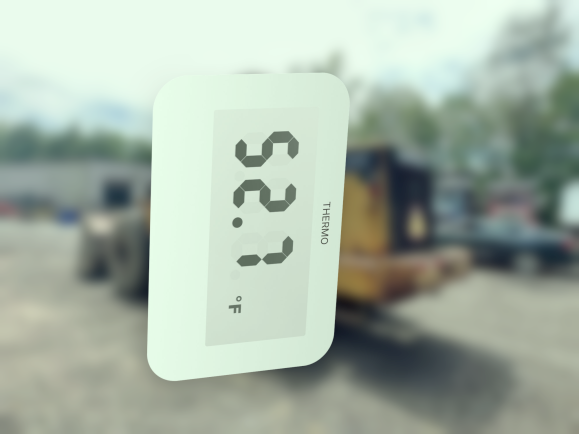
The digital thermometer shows 52.7 °F
